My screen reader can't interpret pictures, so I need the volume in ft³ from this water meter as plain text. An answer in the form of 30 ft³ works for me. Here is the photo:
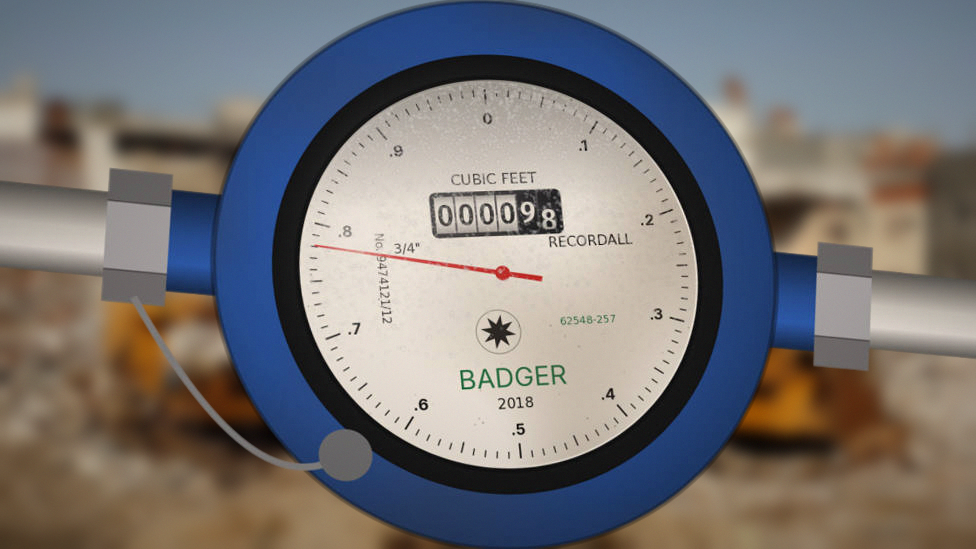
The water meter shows 97.78 ft³
